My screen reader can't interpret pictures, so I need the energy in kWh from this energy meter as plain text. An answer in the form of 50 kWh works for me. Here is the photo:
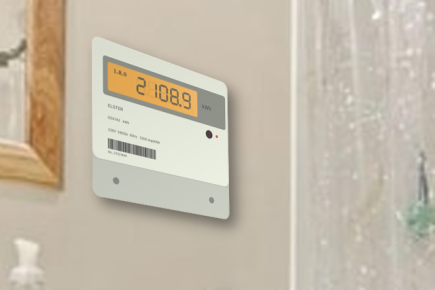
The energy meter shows 2108.9 kWh
